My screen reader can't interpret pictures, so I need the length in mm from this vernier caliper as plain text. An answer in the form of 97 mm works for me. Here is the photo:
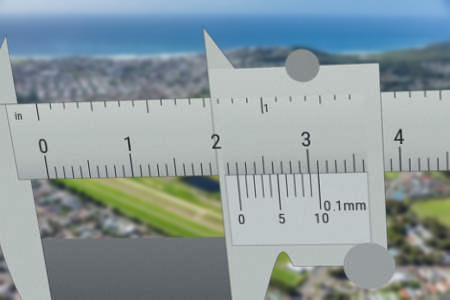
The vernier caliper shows 22.0 mm
